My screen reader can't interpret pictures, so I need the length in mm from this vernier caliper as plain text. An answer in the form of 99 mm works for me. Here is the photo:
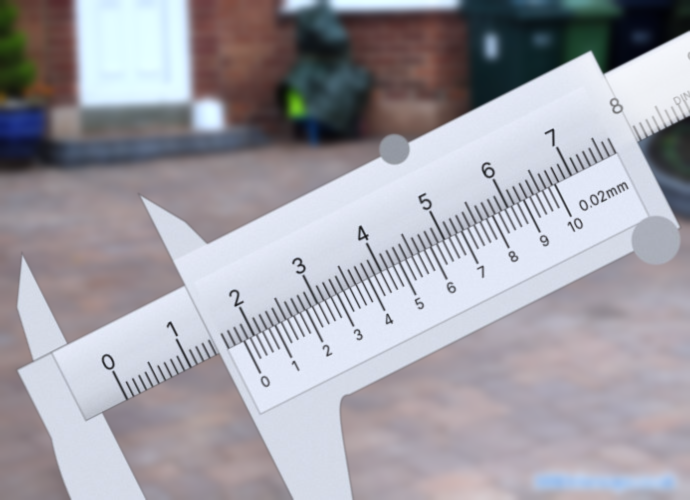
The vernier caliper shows 18.4 mm
